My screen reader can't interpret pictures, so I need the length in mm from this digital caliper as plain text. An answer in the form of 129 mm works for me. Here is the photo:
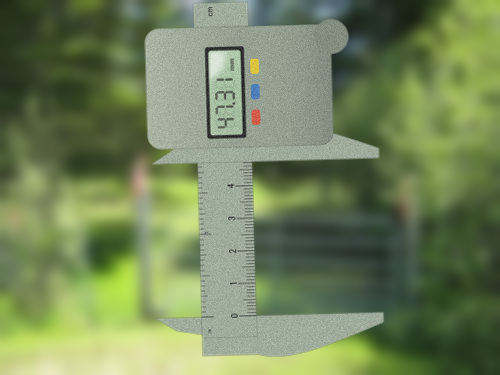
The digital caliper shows 47.31 mm
